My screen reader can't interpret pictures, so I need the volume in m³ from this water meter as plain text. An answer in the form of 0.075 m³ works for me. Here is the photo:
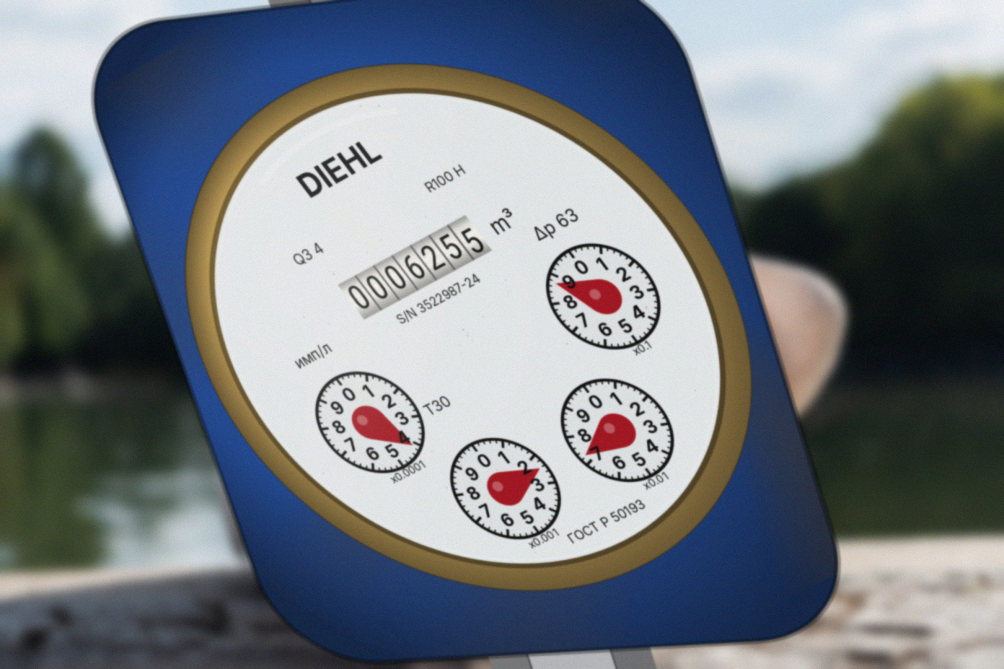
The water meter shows 6254.8724 m³
